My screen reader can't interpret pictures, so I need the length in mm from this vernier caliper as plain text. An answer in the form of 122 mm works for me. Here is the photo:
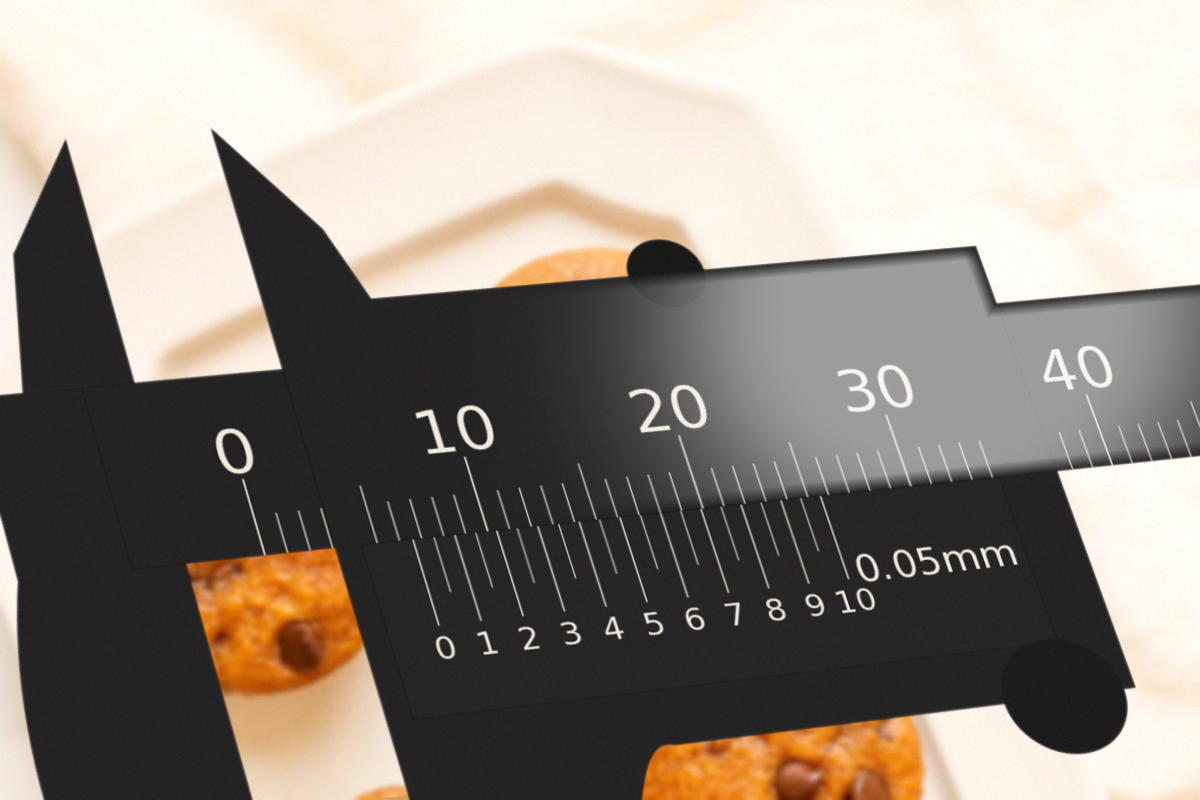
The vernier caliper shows 6.6 mm
